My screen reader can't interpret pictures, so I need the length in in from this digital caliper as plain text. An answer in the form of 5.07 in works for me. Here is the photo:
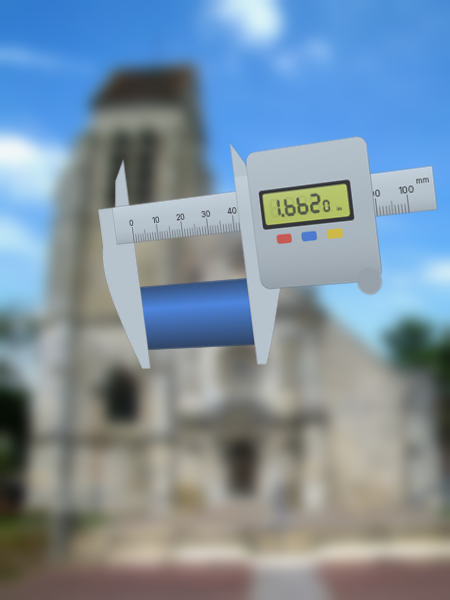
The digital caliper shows 1.6620 in
